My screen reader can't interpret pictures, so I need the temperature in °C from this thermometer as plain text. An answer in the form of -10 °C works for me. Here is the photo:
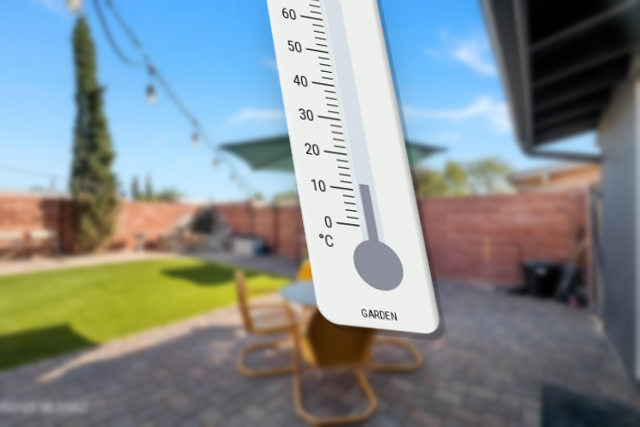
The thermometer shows 12 °C
